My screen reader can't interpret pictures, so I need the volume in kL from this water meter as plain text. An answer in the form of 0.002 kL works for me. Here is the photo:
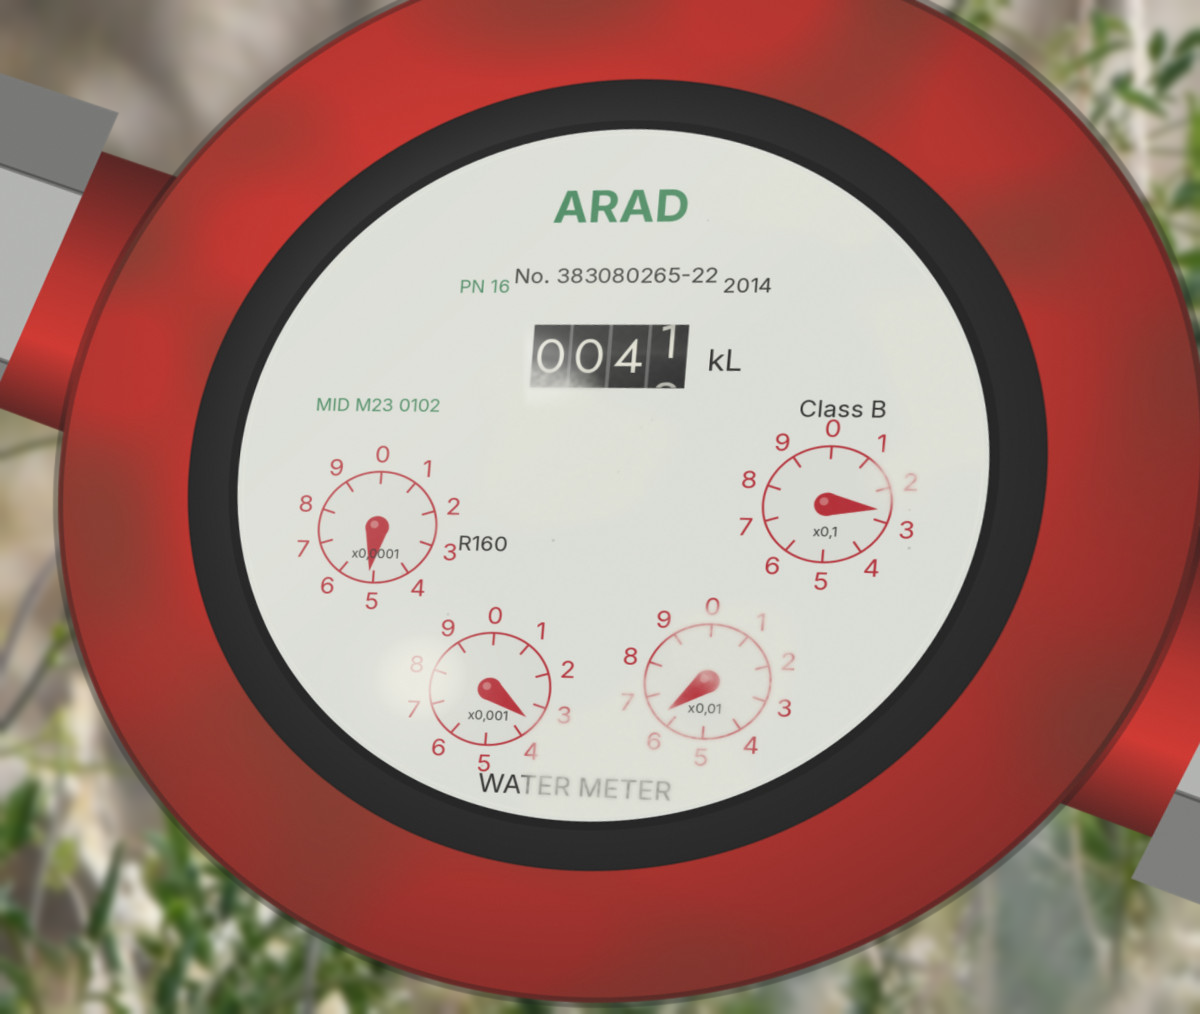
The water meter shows 41.2635 kL
